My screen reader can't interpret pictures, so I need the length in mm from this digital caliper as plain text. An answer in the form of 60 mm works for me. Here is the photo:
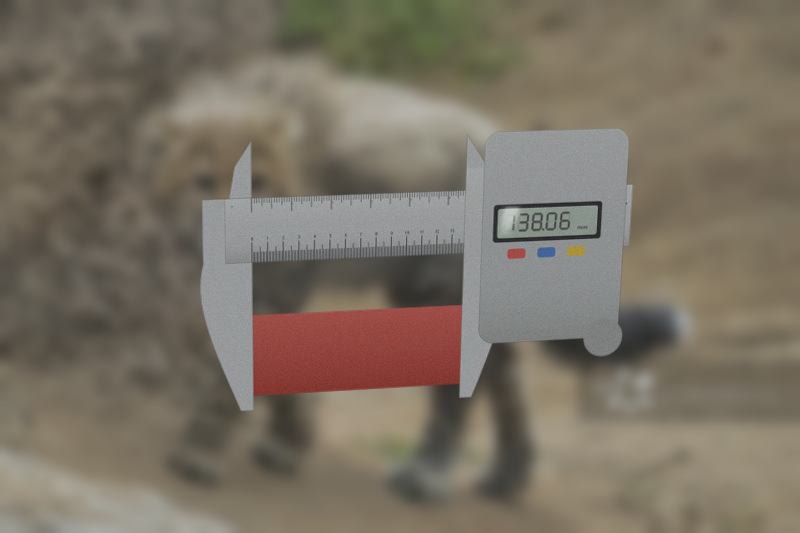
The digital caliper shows 138.06 mm
